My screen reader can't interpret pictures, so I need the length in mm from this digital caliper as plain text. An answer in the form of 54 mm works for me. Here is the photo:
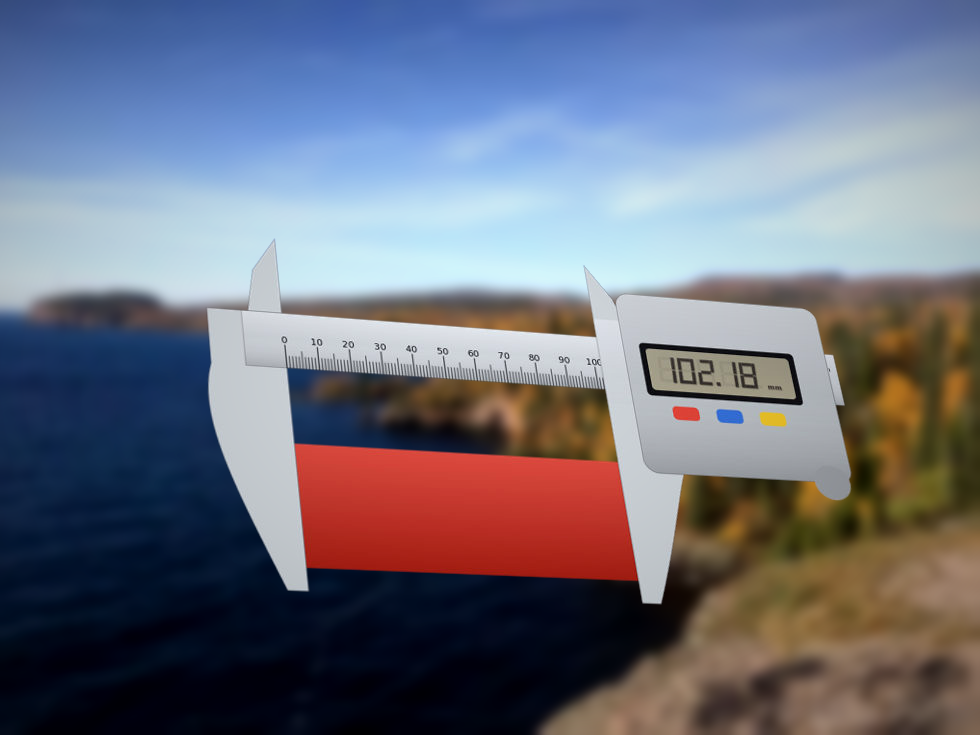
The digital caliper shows 102.18 mm
